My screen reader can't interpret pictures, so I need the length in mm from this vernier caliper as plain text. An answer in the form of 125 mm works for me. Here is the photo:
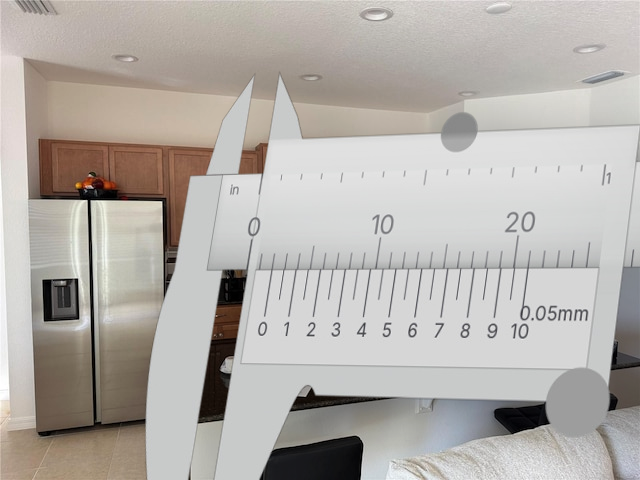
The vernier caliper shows 2.0 mm
